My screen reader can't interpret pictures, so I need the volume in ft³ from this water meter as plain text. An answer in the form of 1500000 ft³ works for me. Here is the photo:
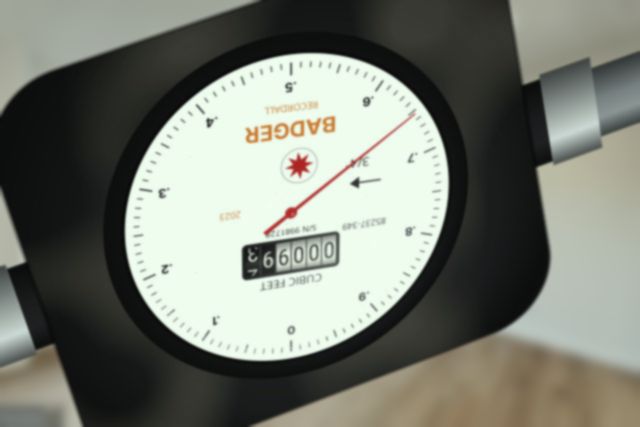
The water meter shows 992.65 ft³
